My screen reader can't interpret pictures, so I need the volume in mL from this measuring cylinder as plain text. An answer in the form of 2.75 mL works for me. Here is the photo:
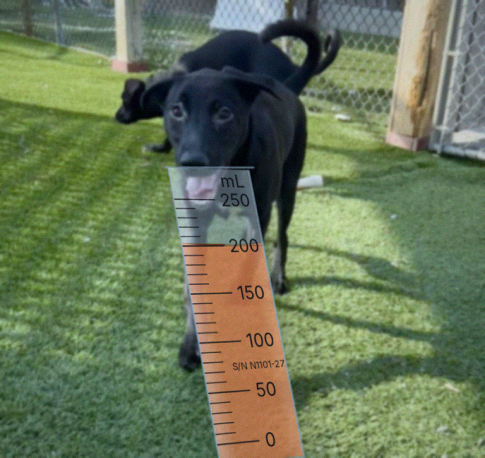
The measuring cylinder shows 200 mL
